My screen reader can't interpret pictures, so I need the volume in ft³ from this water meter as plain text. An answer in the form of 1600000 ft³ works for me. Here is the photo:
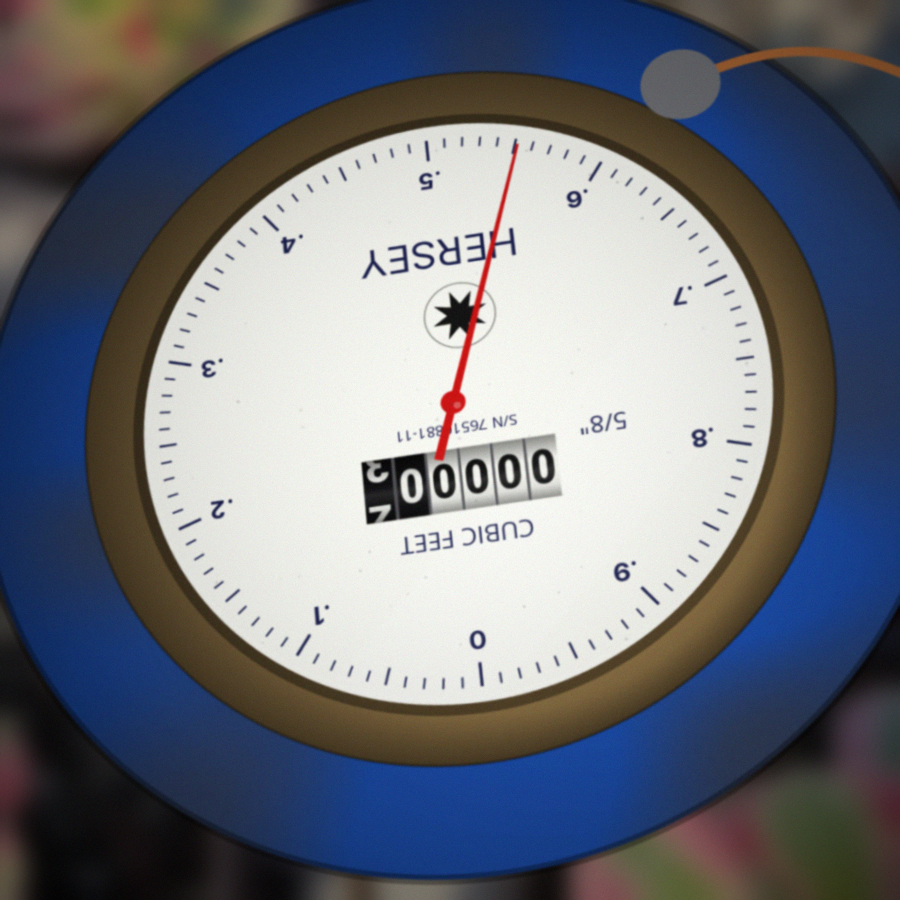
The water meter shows 2.55 ft³
